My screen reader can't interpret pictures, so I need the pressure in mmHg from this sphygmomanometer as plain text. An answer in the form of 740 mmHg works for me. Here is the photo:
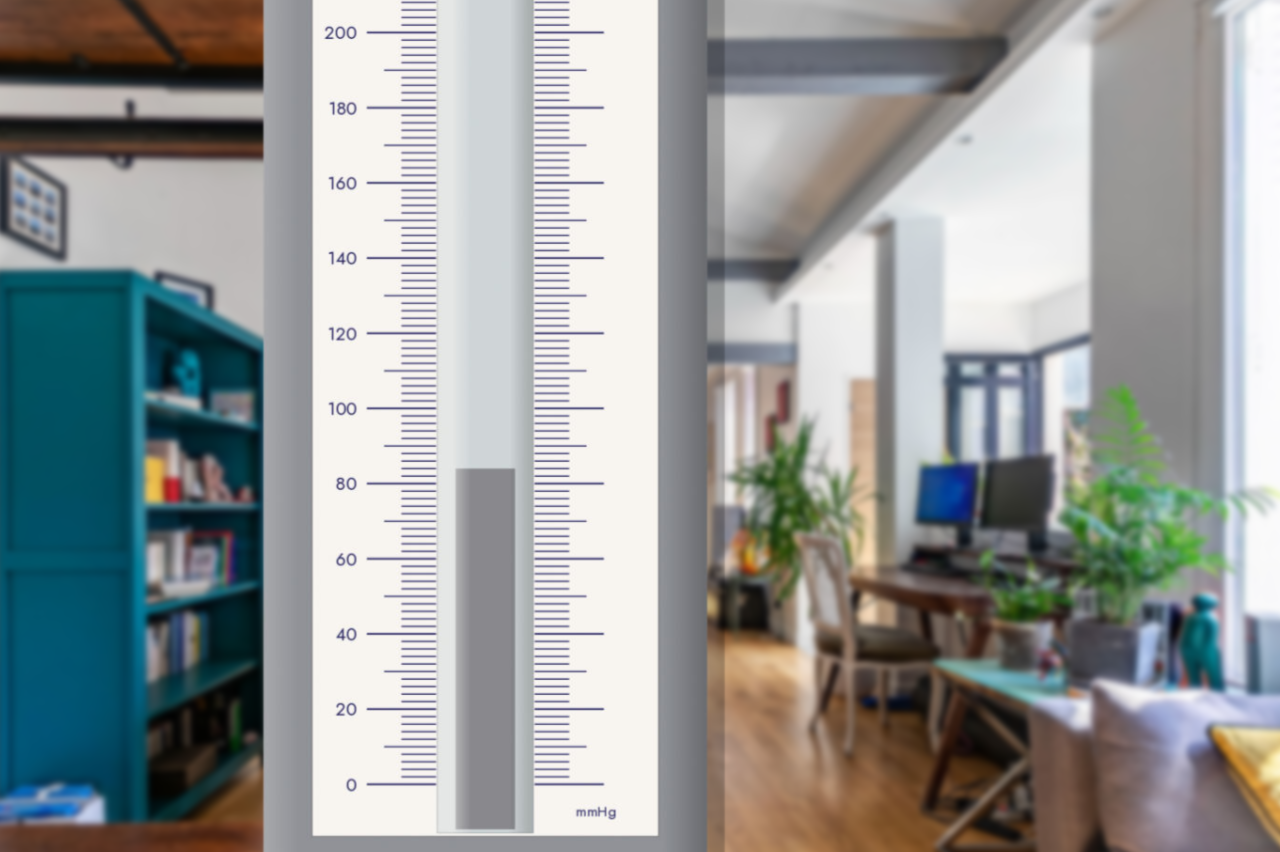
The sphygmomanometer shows 84 mmHg
